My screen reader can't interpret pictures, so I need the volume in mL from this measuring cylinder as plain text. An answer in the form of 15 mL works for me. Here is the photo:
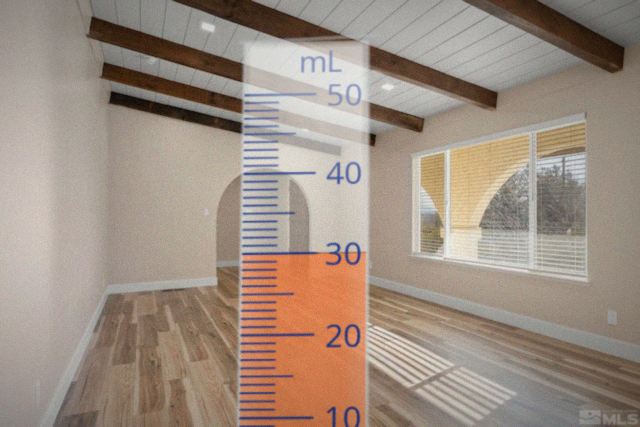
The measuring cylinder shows 30 mL
